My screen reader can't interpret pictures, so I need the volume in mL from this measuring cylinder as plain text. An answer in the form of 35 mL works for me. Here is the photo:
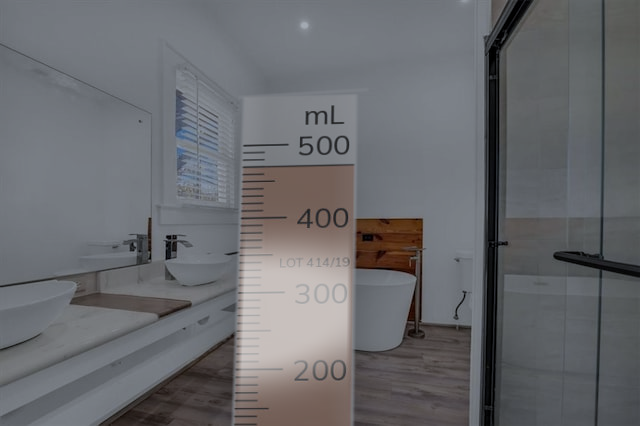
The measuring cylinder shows 470 mL
